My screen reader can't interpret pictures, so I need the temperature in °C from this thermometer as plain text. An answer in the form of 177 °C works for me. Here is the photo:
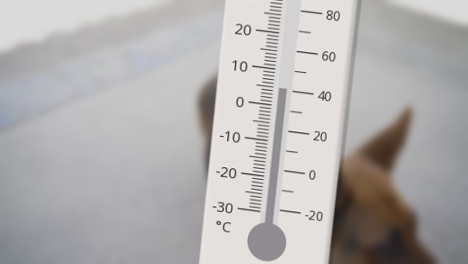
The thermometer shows 5 °C
